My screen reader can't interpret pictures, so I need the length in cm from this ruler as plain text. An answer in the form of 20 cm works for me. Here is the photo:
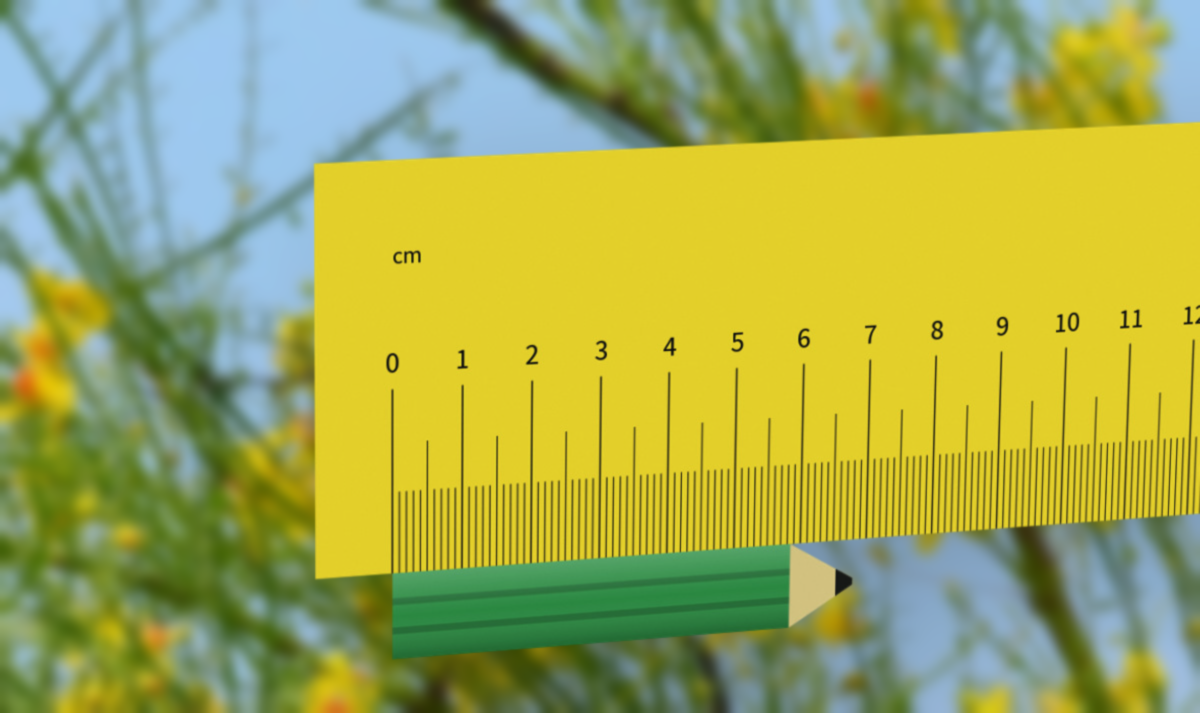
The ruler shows 6.8 cm
